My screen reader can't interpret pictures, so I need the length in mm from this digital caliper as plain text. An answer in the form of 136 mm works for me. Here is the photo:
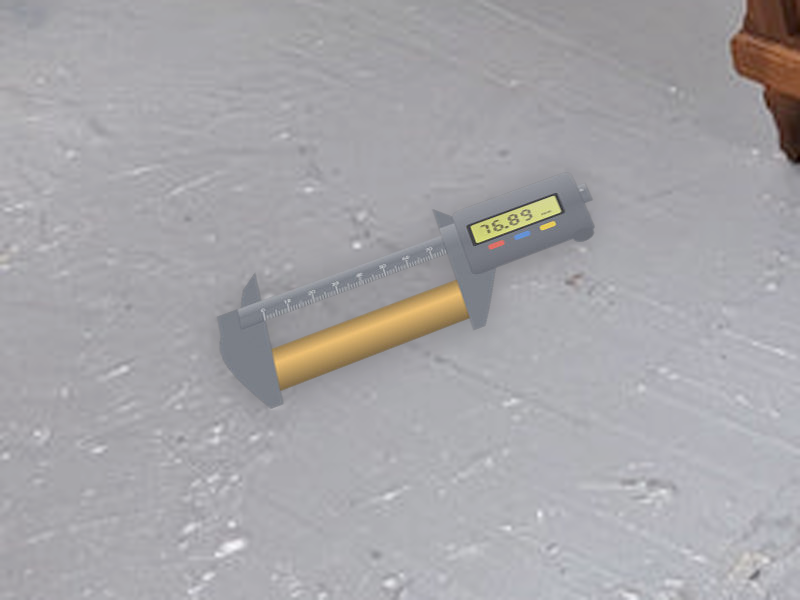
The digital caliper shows 76.89 mm
